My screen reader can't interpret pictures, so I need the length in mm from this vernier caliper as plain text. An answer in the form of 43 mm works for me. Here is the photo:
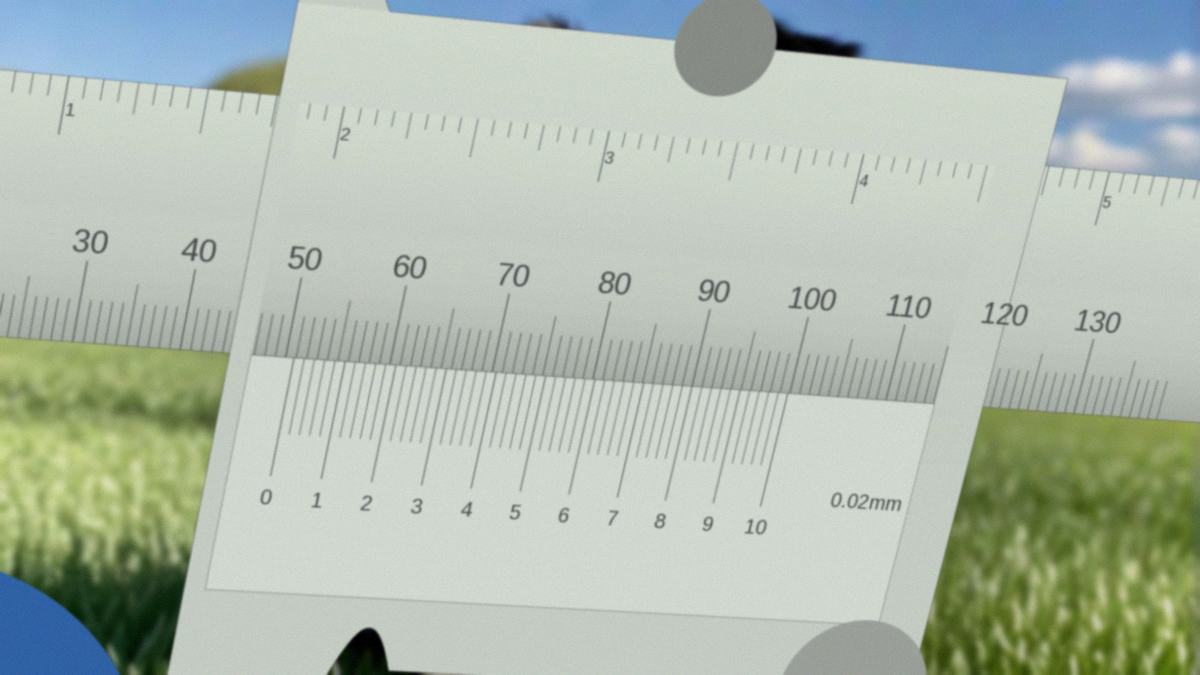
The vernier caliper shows 50.8 mm
